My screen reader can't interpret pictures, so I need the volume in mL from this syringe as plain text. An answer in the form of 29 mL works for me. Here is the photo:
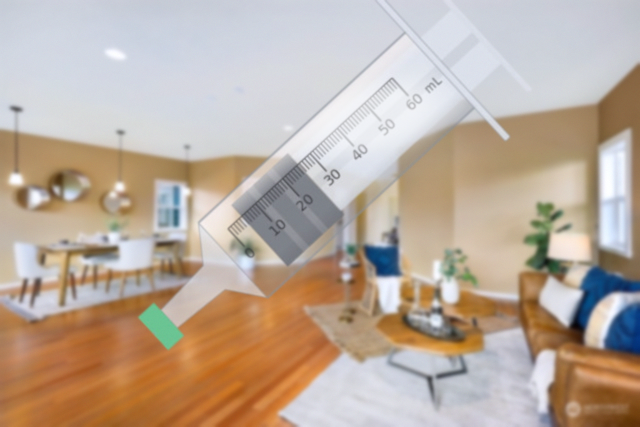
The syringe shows 5 mL
